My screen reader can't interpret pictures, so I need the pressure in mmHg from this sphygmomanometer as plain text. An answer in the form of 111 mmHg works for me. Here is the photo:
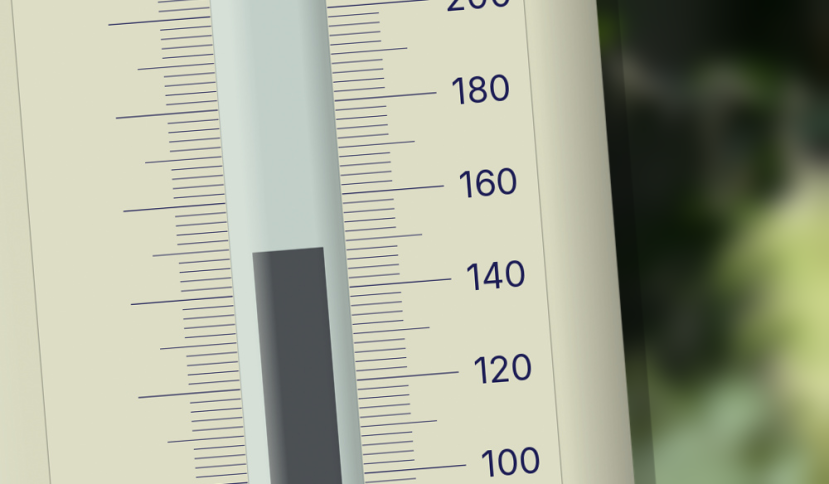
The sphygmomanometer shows 149 mmHg
